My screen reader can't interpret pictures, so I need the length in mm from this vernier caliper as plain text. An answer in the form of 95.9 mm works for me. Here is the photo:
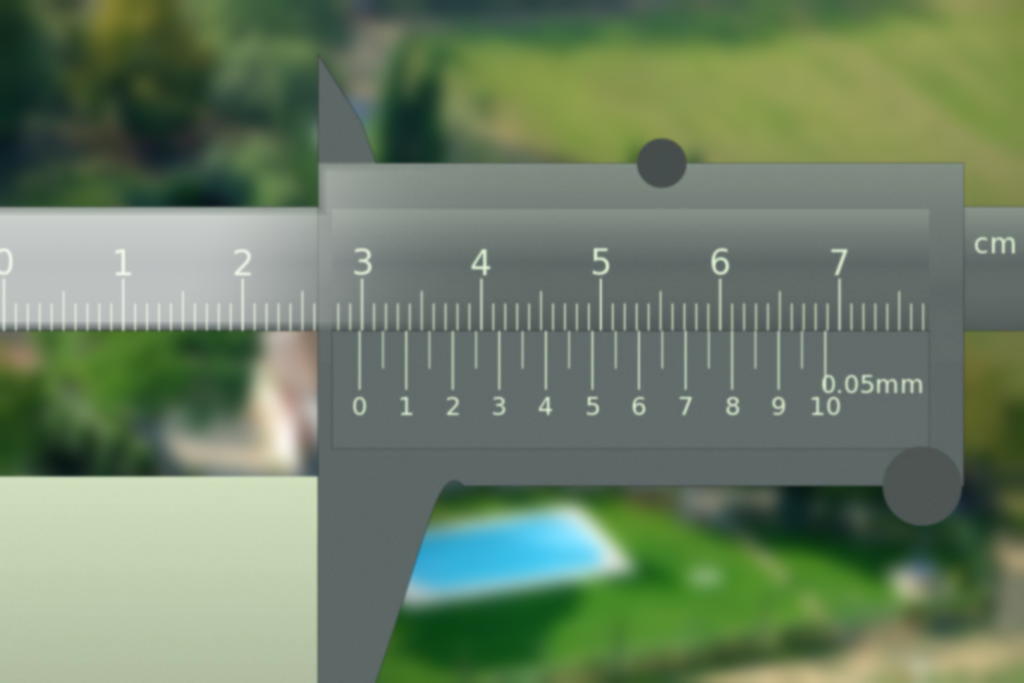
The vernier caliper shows 29.8 mm
